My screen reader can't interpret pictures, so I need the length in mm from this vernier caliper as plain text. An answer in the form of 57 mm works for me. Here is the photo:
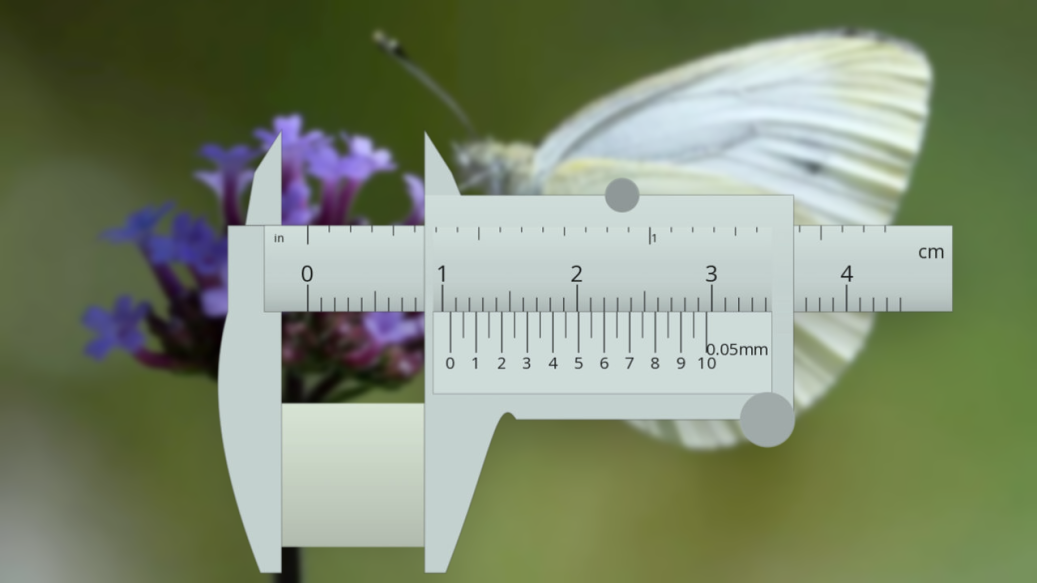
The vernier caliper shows 10.6 mm
